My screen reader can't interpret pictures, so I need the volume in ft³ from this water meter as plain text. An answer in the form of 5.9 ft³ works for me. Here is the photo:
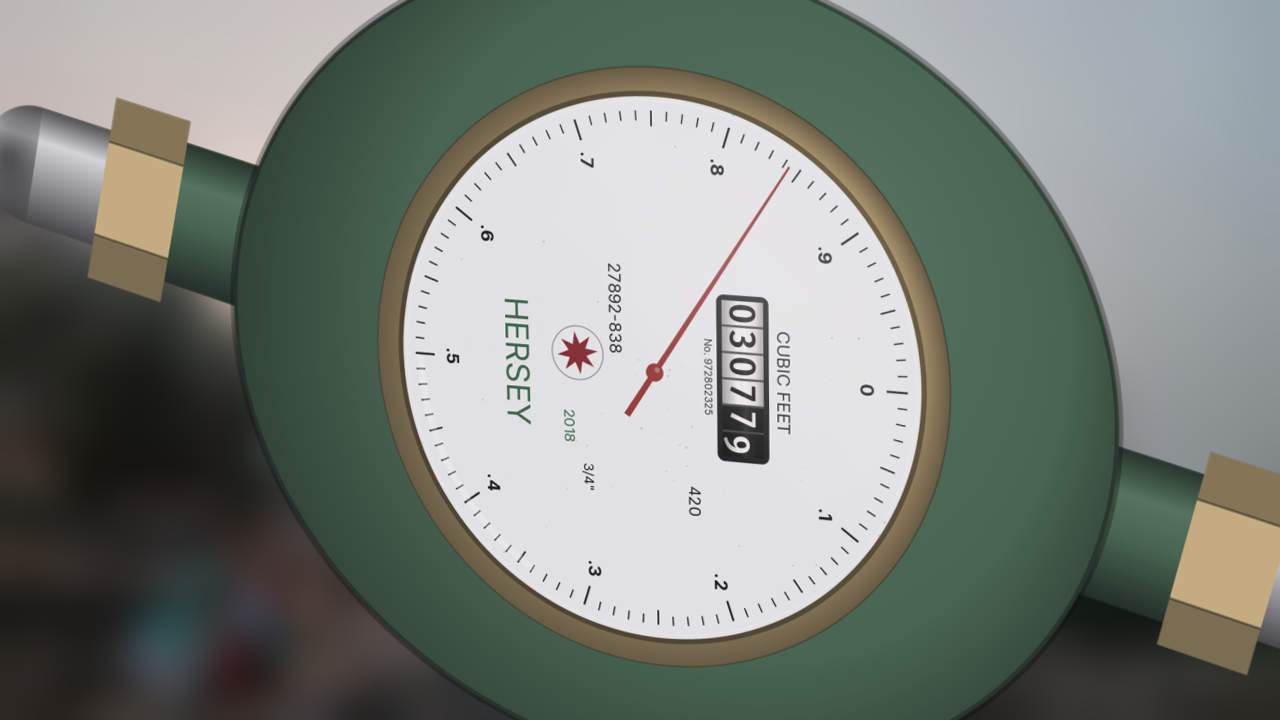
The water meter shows 30778.84 ft³
